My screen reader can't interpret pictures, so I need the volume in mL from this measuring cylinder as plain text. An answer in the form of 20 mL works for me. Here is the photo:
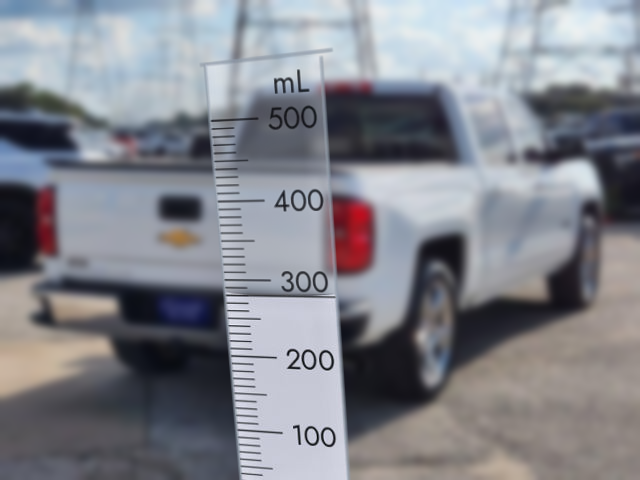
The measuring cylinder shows 280 mL
